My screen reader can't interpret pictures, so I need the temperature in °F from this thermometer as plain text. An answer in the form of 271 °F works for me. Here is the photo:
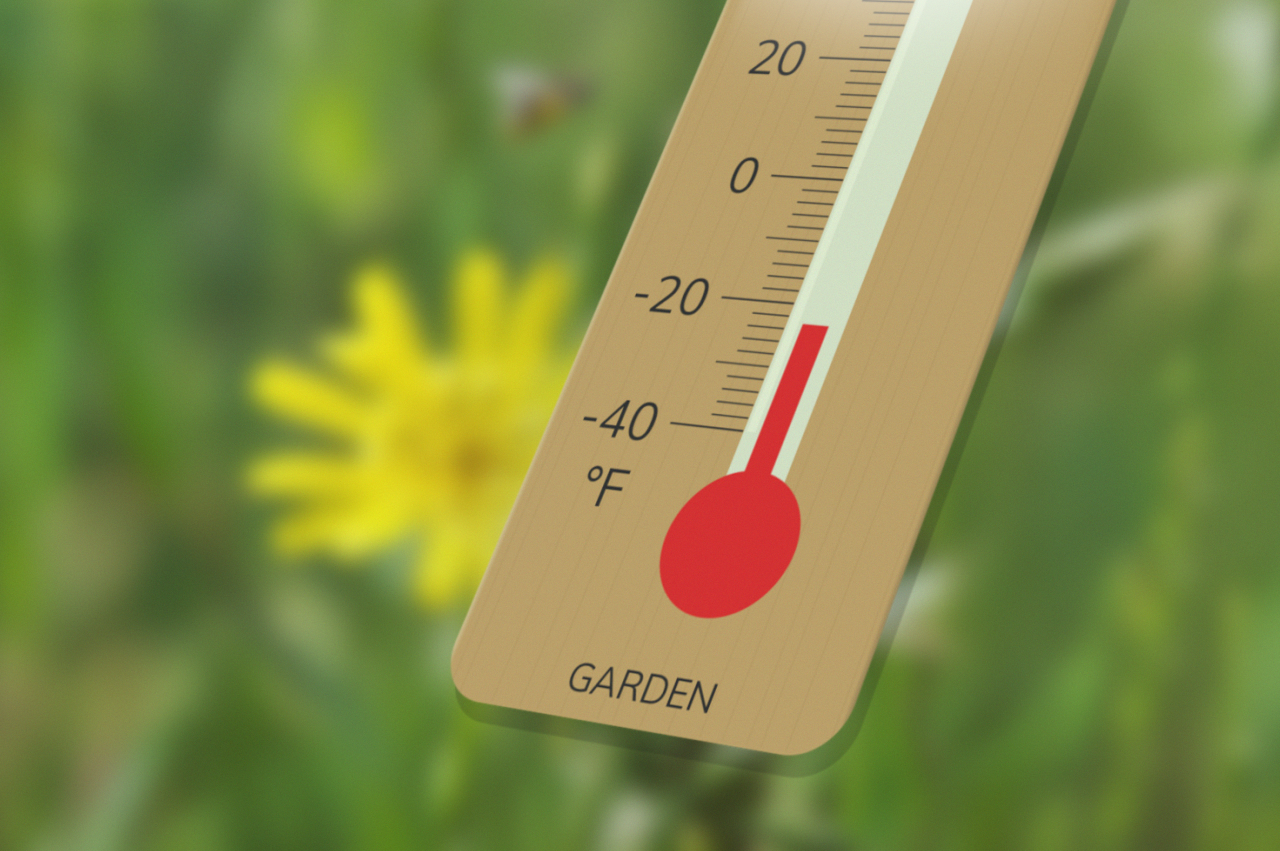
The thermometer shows -23 °F
